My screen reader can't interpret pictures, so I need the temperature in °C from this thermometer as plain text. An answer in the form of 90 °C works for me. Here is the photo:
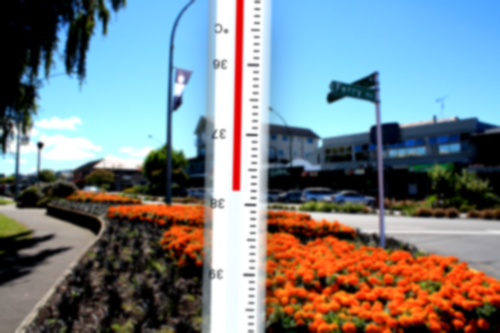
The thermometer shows 37.8 °C
